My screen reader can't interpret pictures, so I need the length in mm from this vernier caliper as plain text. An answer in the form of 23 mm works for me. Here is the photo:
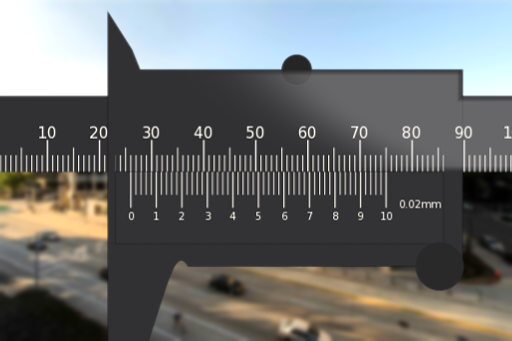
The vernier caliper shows 26.0 mm
